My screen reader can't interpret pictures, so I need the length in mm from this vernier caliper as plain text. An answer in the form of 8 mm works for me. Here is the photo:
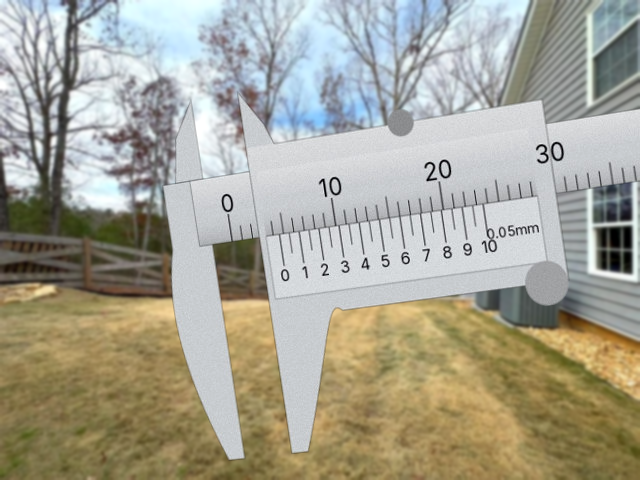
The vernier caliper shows 4.6 mm
